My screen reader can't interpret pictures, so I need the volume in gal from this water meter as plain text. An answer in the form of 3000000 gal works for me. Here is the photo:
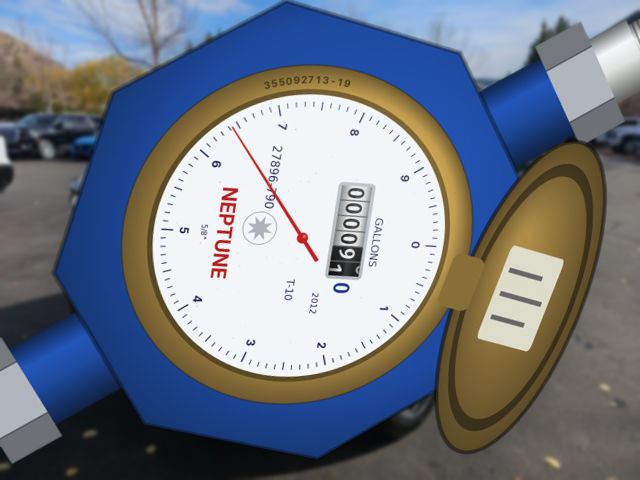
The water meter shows 906.4 gal
